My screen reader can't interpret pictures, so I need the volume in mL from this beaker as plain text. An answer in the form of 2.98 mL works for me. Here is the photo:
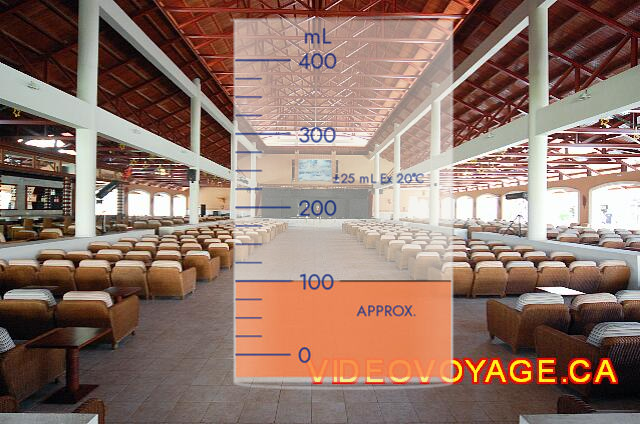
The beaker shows 100 mL
